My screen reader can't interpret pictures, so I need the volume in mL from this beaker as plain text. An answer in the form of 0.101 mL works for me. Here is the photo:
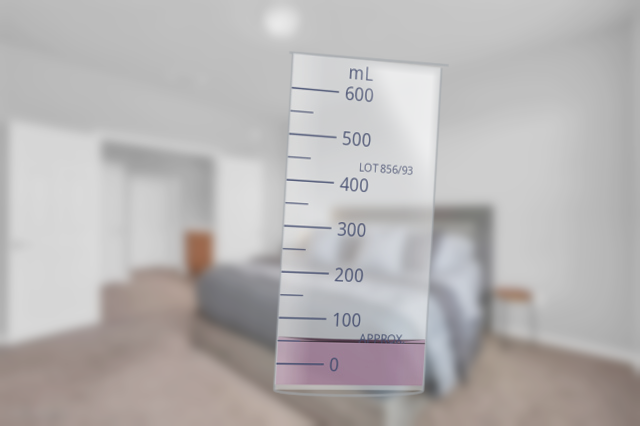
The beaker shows 50 mL
